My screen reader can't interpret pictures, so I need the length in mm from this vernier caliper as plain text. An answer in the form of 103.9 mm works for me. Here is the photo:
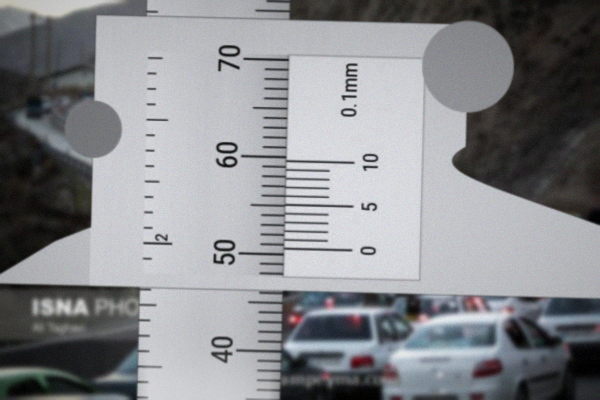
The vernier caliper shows 50.6 mm
